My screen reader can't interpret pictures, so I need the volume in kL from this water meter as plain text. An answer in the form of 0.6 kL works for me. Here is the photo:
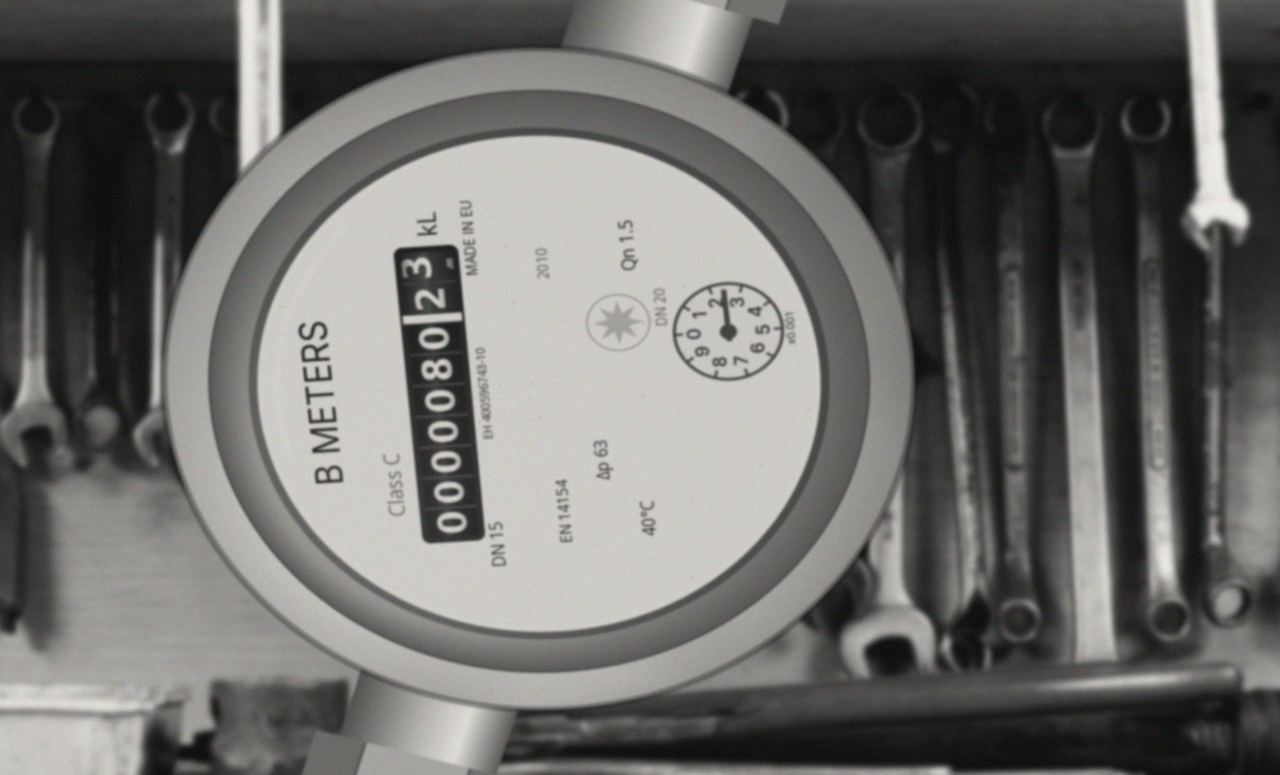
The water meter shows 80.232 kL
